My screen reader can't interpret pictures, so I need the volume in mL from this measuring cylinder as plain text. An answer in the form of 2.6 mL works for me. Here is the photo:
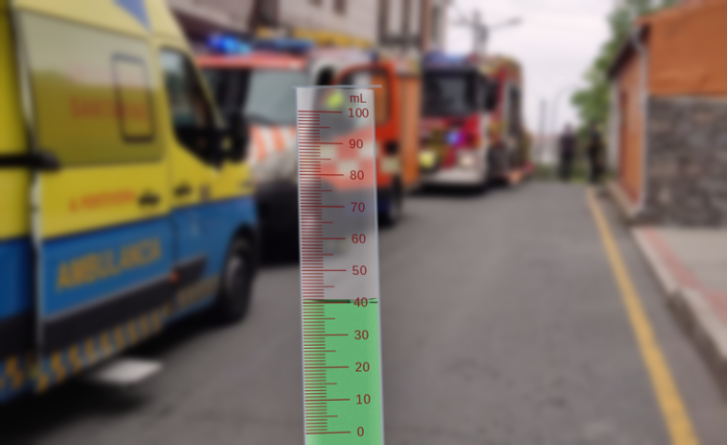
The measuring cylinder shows 40 mL
